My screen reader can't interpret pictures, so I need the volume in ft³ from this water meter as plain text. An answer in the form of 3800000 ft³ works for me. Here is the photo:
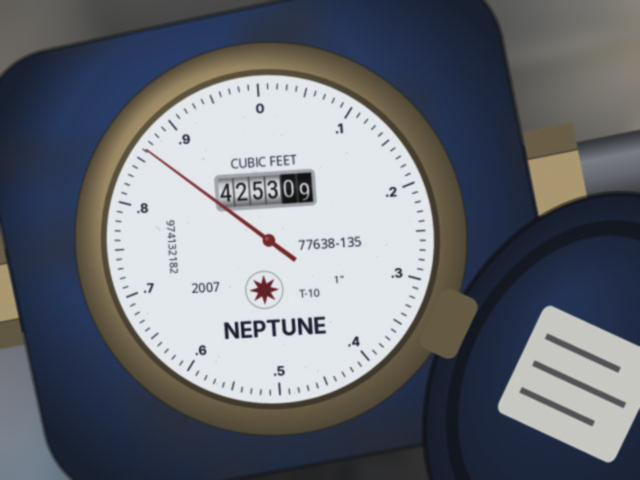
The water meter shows 425308.86 ft³
